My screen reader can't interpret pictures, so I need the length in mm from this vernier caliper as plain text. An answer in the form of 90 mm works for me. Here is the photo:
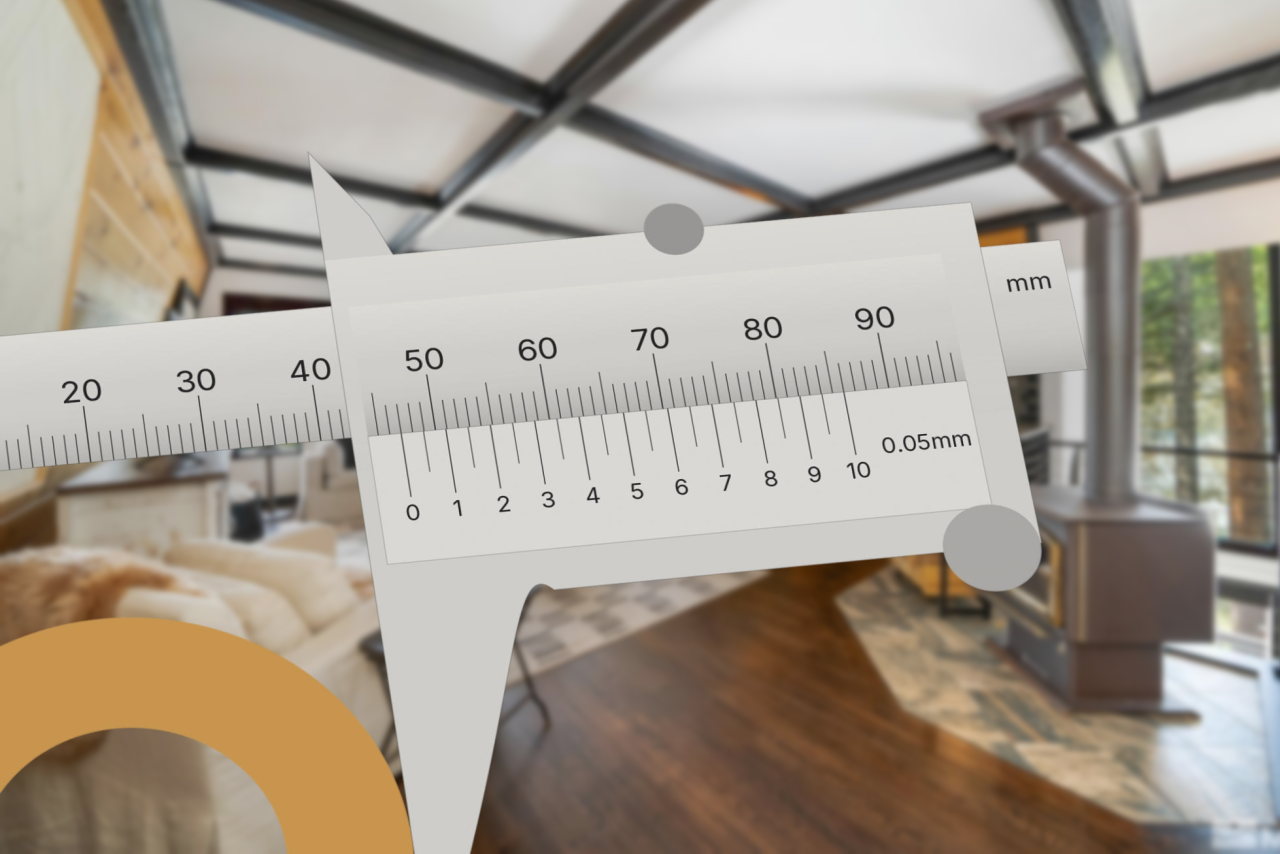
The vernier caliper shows 47.0 mm
